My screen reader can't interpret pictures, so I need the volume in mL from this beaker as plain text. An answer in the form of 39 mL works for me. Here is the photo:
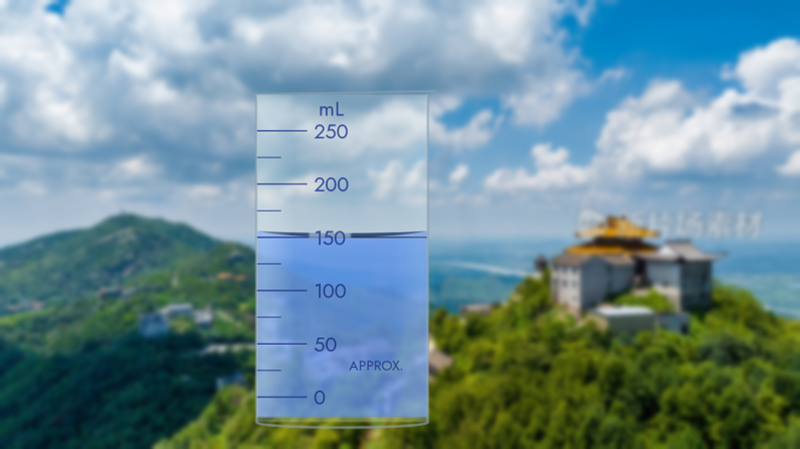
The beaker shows 150 mL
